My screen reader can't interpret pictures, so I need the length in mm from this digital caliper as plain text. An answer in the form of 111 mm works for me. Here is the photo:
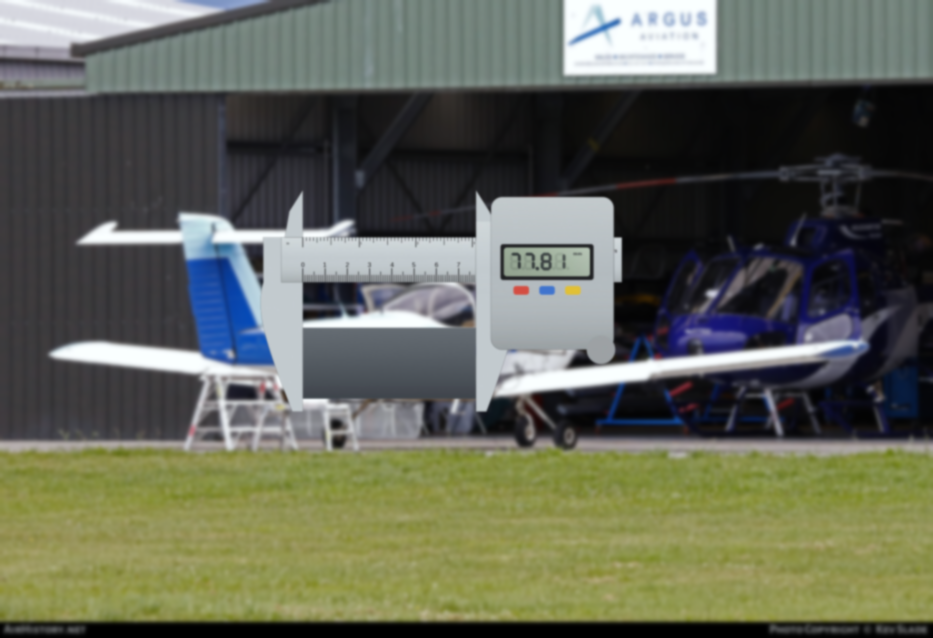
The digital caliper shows 77.81 mm
